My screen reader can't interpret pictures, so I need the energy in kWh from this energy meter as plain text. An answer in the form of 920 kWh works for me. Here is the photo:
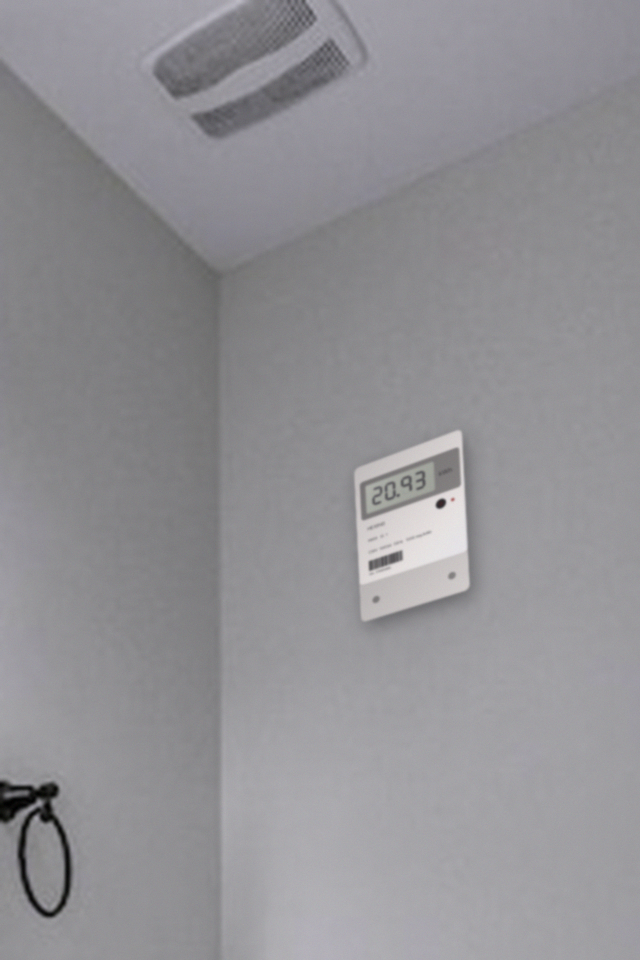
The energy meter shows 20.93 kWh
